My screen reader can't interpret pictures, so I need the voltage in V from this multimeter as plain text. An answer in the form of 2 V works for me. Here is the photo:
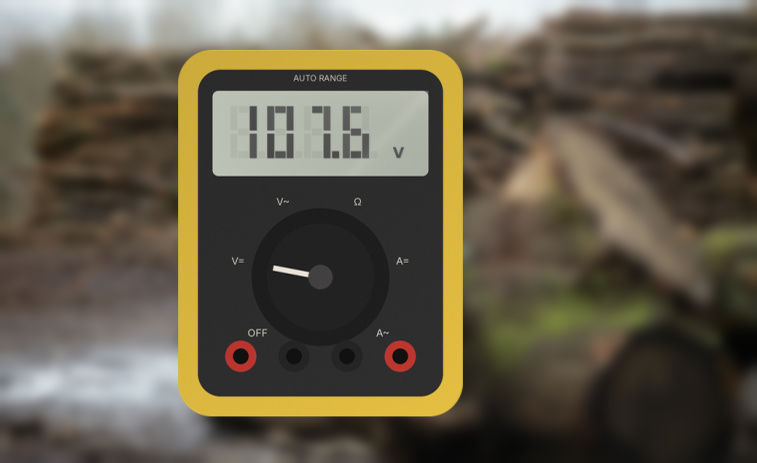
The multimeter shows 107.6 V
